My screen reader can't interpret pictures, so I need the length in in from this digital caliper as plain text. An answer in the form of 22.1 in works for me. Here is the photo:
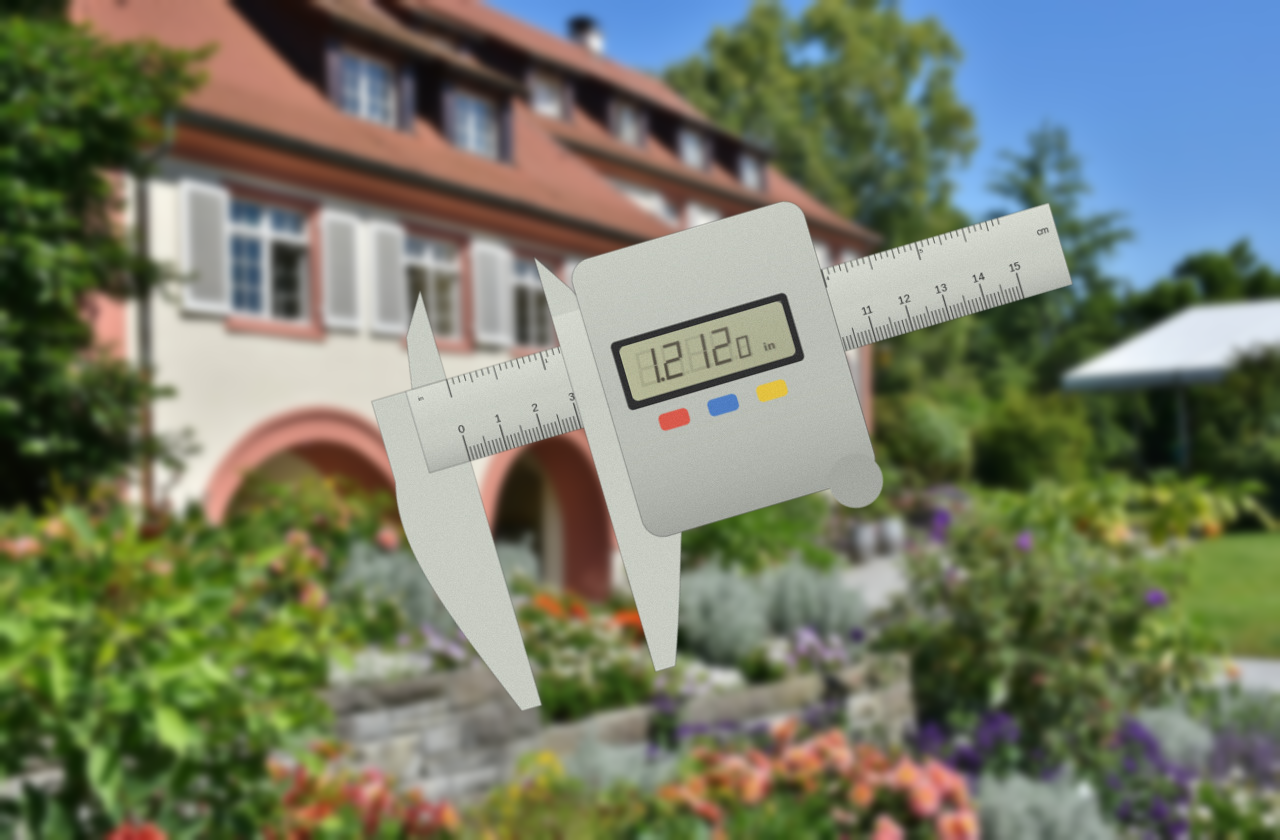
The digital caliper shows 1.2120 in
